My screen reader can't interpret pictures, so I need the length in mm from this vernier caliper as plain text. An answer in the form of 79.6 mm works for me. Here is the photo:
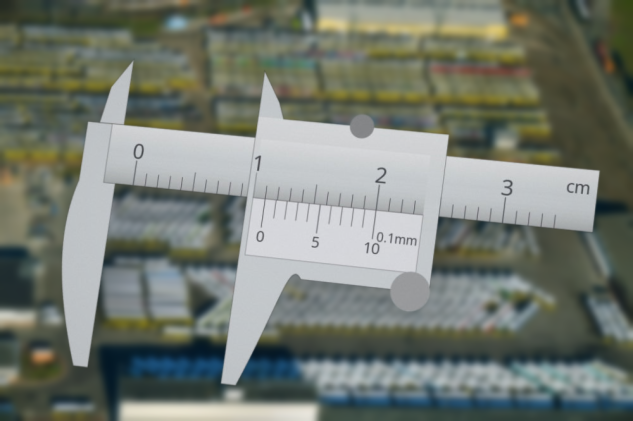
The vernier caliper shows 11.0 mm
